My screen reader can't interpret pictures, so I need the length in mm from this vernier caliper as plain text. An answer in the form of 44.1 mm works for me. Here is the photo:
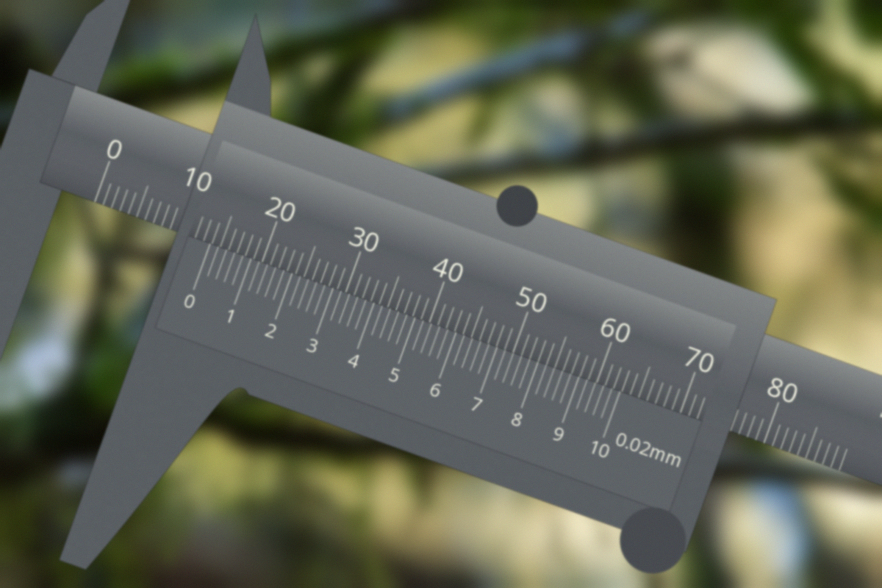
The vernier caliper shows 13.8 mm
